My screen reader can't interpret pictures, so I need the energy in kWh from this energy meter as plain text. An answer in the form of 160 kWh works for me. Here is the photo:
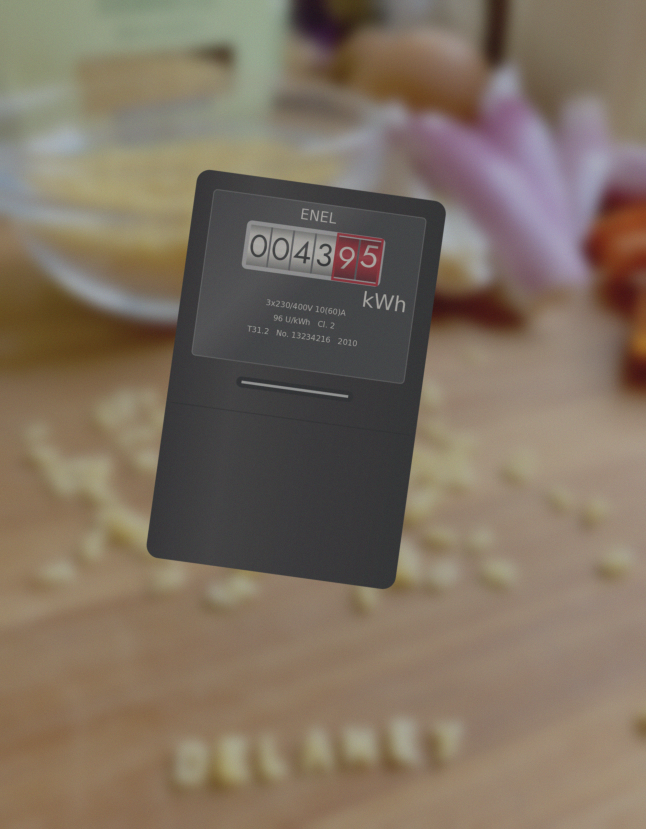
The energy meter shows 43.95 kWh
